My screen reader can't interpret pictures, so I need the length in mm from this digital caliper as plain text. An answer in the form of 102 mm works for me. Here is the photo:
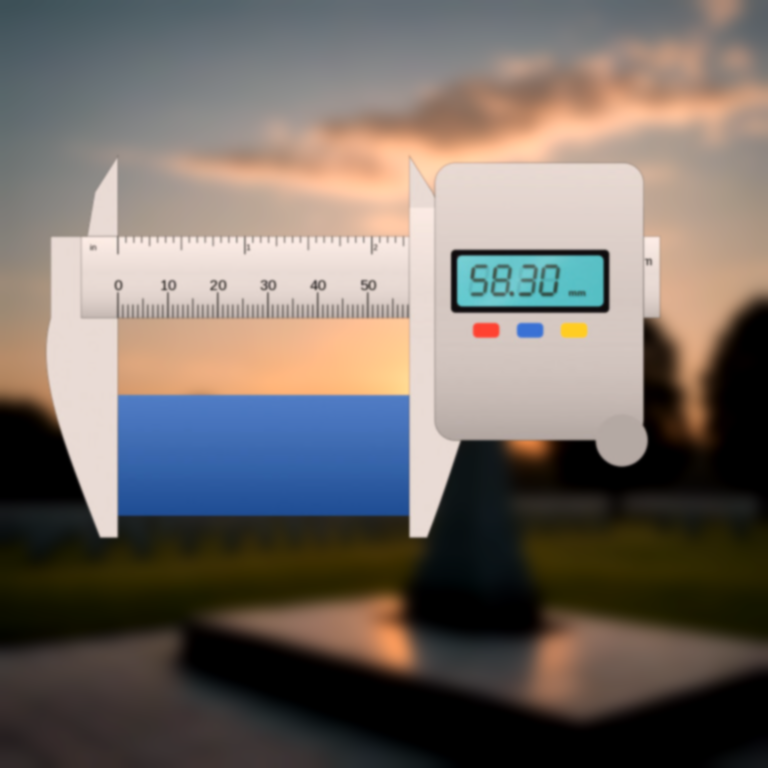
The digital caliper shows 58.30 mm
